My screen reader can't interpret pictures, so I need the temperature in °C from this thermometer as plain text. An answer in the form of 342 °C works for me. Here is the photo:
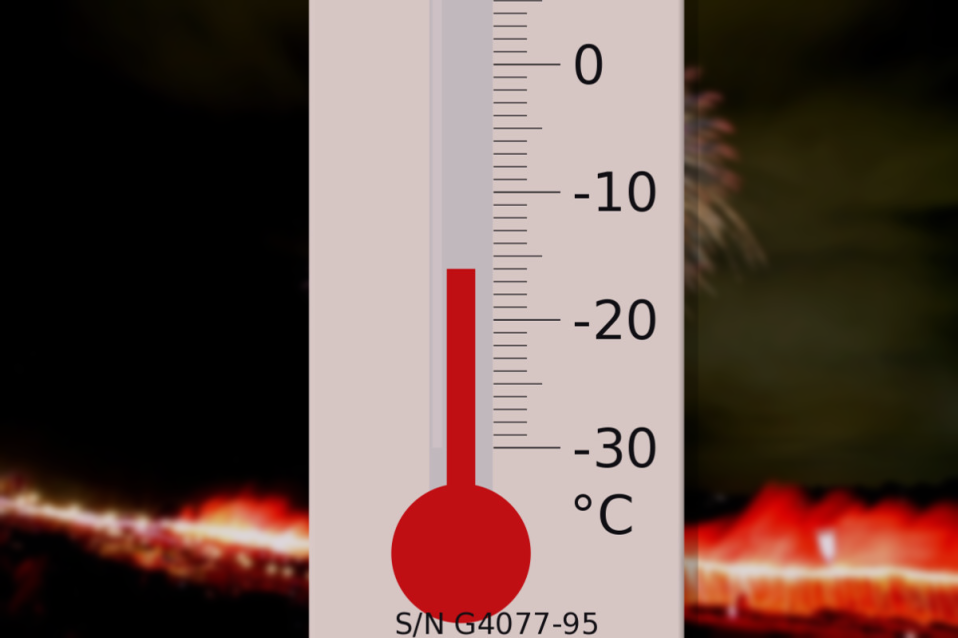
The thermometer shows -16 °C
